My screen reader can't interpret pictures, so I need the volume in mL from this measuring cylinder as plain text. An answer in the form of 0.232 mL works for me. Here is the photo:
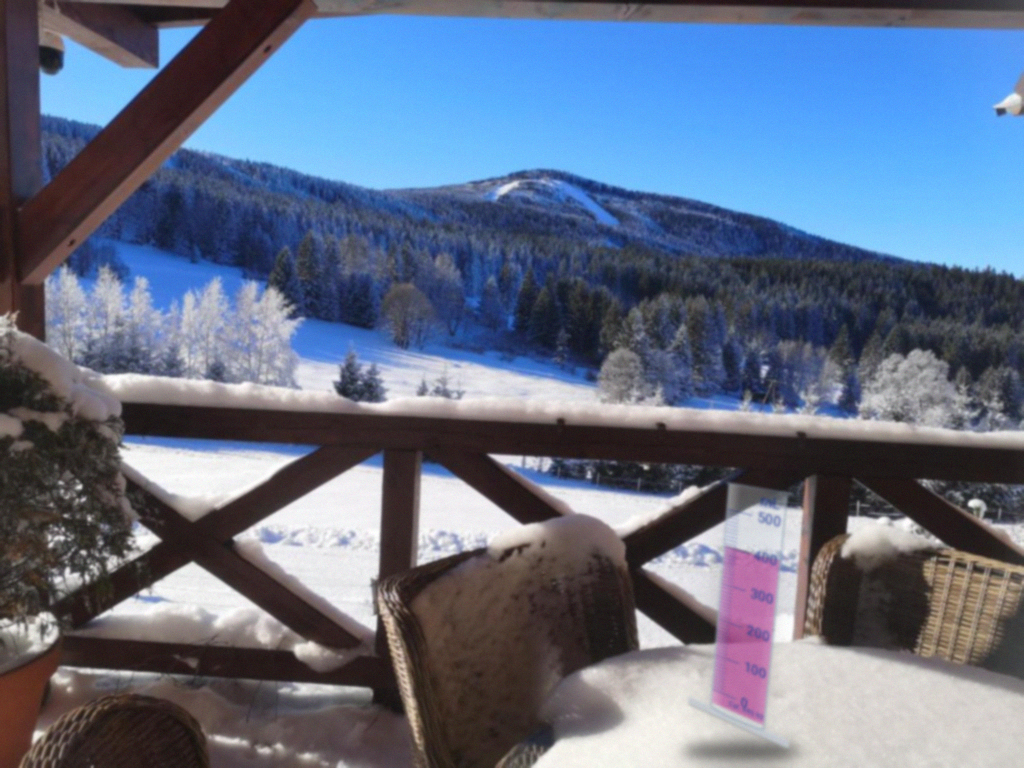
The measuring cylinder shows 400 mL
